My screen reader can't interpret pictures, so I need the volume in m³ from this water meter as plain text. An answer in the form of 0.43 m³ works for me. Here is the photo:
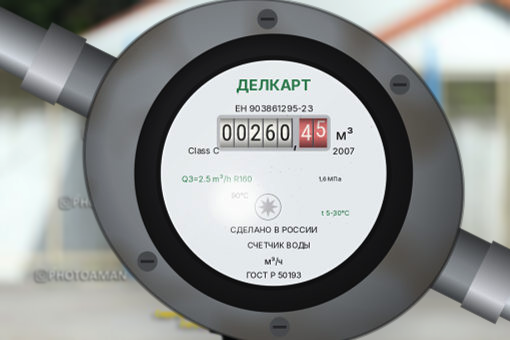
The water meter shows 260.45 m³
